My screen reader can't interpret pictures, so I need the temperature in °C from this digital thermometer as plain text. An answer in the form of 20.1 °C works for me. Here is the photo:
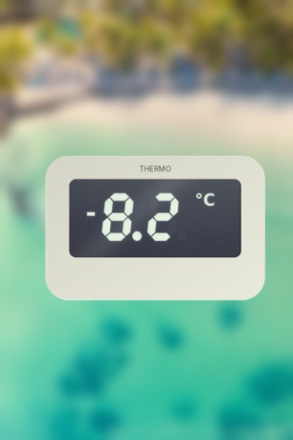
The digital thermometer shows -8.2 °C
